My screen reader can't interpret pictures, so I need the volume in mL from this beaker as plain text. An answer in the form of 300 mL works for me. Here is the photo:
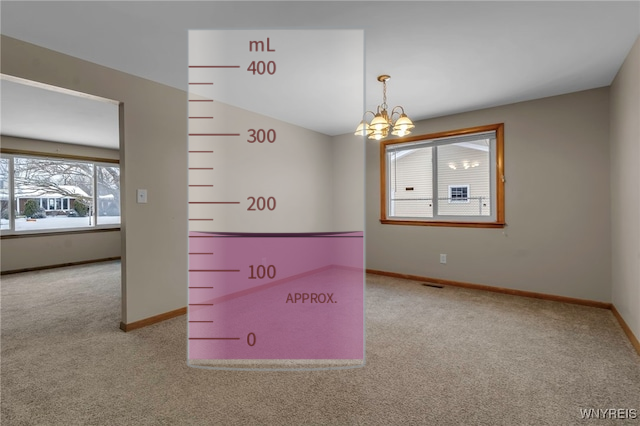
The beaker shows 150 mL
